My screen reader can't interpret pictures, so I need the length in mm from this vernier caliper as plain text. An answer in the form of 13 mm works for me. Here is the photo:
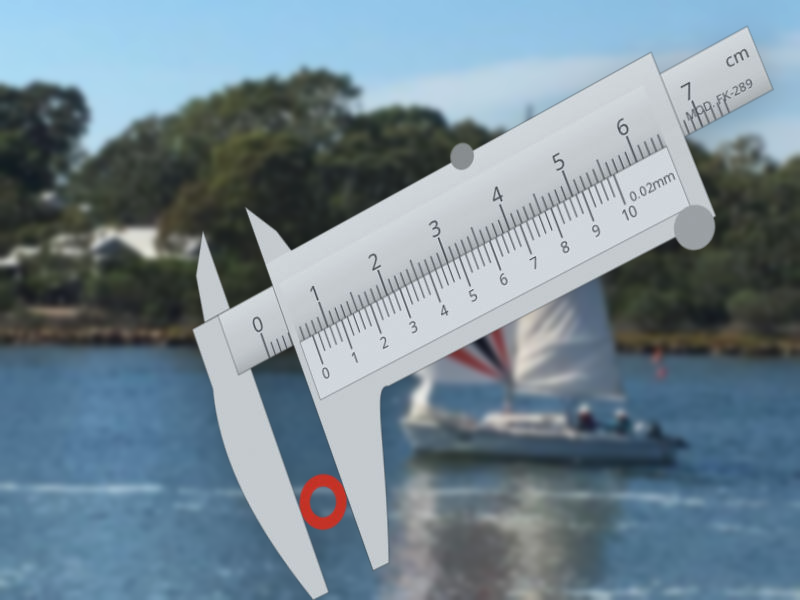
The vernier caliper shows 7.4 mm
